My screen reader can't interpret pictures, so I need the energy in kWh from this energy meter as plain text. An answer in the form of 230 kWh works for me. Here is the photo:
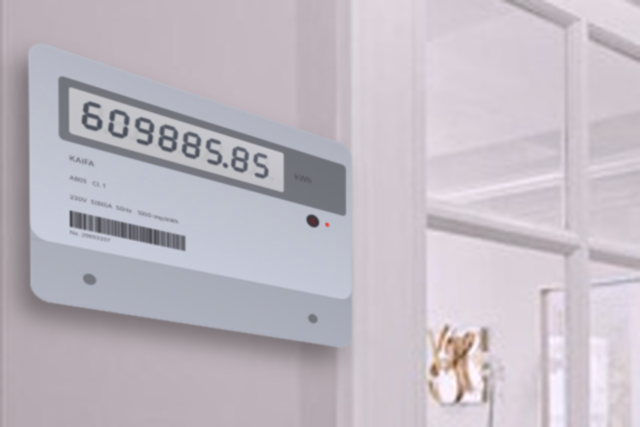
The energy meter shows 609885.85 kWh
